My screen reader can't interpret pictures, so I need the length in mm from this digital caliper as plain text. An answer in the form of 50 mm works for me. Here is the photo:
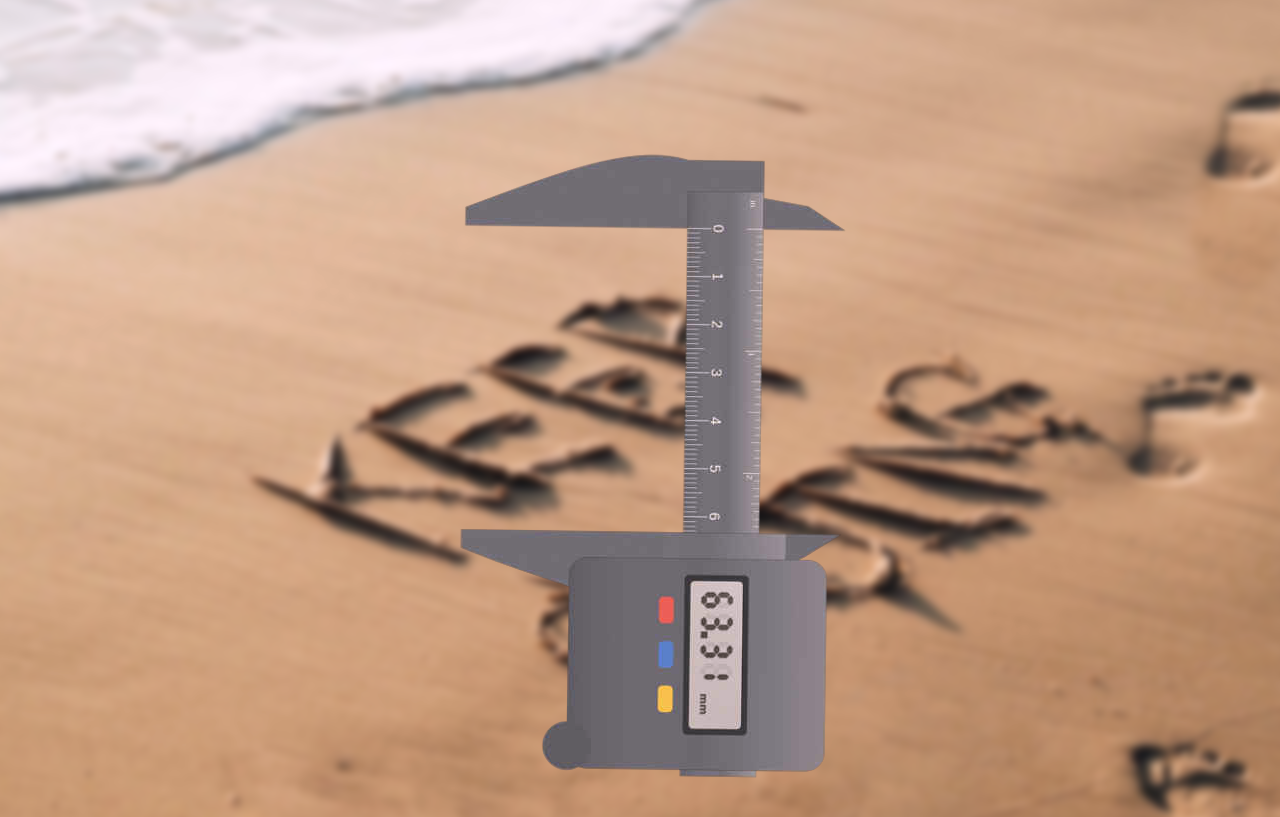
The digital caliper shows 63.31 mm
